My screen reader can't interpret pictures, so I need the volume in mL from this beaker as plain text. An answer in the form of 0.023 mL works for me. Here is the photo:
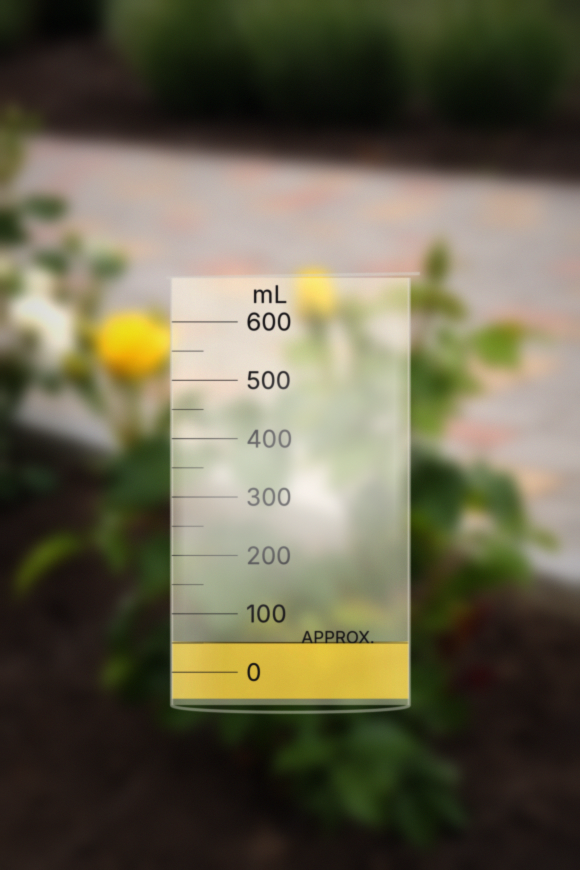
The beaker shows 50 mL
